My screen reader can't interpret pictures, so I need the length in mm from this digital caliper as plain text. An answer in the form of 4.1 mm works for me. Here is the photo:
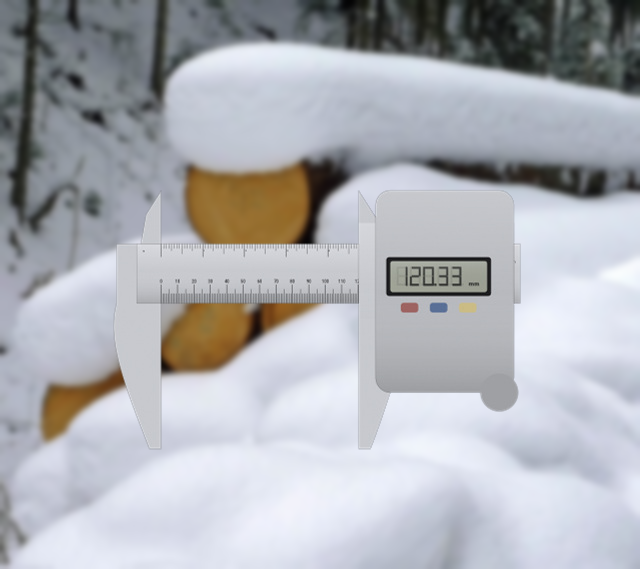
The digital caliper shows 120.33 mm
